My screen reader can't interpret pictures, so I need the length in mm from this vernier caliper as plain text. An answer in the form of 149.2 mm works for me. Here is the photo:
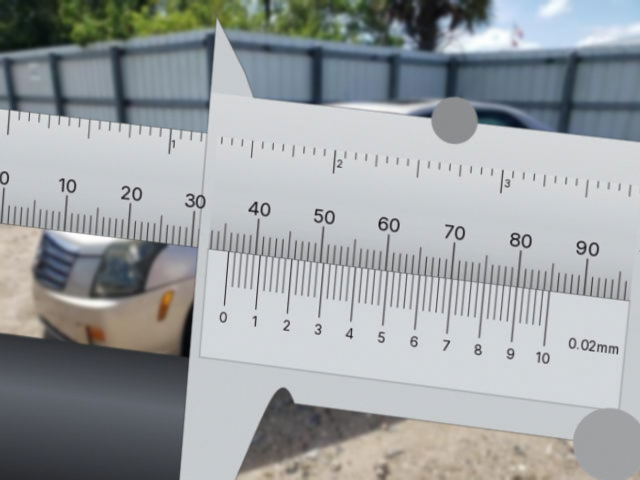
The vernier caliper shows 35.8 mm
